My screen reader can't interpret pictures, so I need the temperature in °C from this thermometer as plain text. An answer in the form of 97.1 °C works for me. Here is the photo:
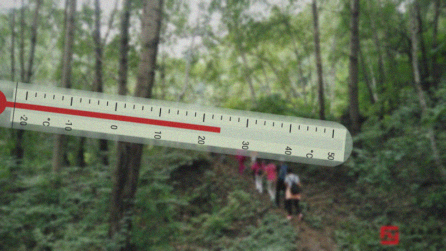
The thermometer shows 24 °C
